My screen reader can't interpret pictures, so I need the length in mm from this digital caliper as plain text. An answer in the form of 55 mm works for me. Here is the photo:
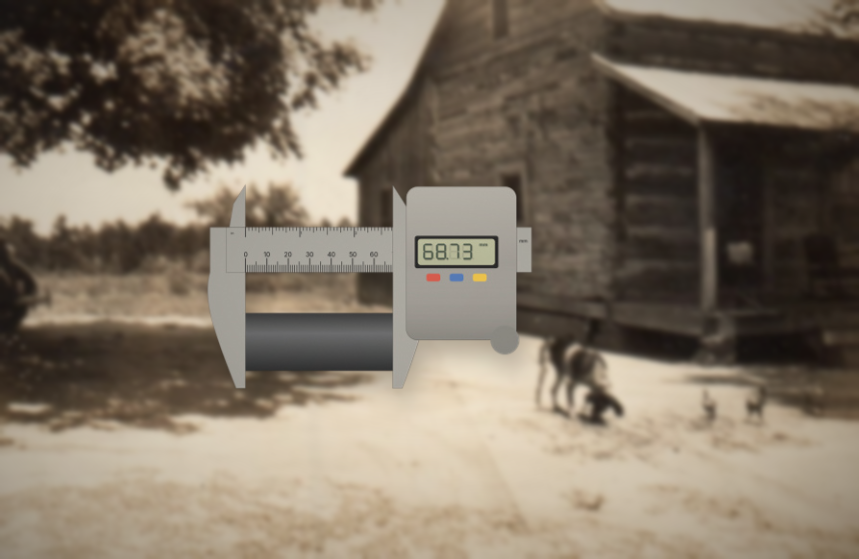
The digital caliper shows 68.73 mm
